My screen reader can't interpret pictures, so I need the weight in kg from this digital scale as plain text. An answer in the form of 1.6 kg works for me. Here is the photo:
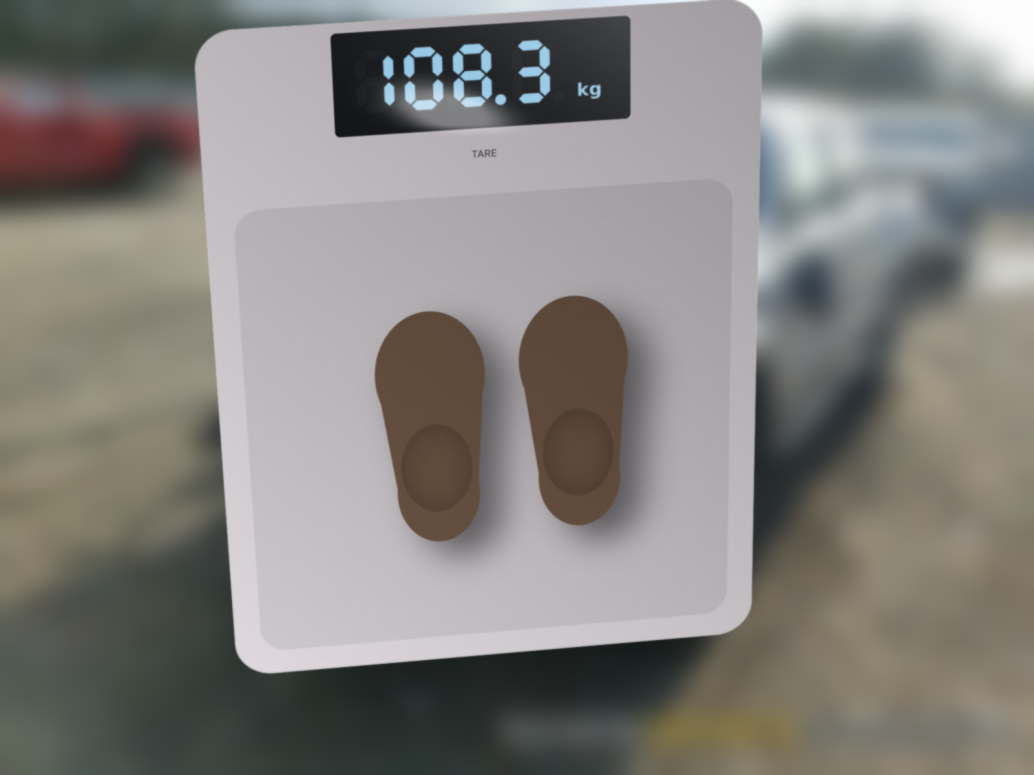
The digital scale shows 108.3 kg
